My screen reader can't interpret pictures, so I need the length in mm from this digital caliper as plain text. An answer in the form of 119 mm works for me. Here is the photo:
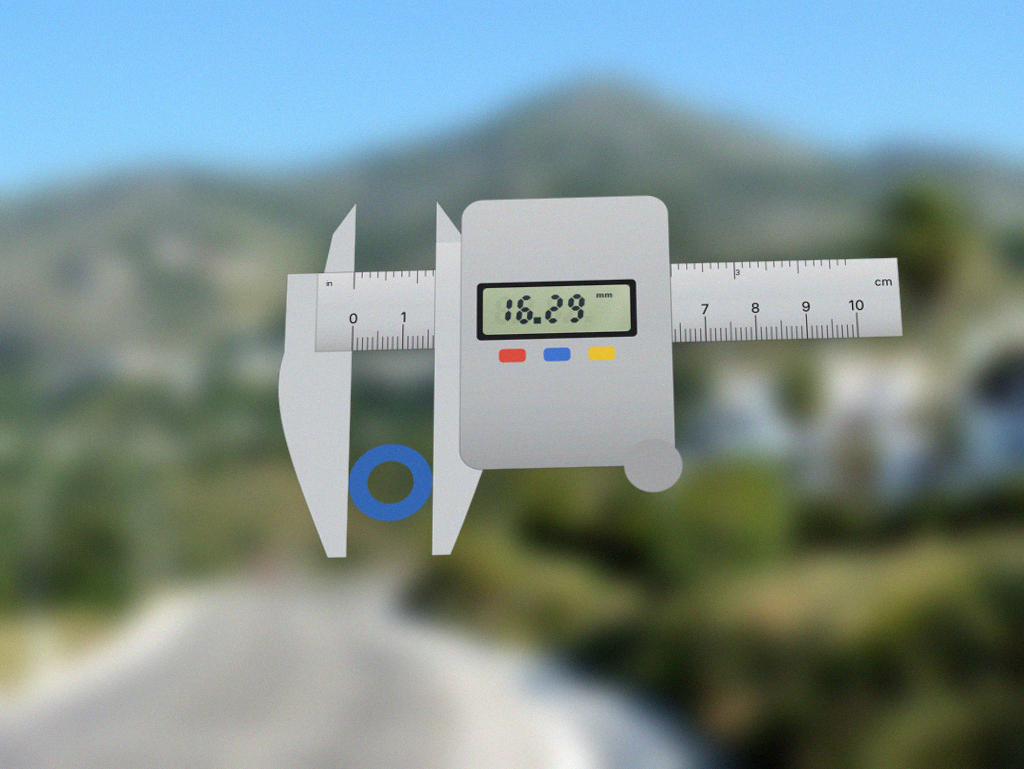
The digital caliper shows 16.29 mm
